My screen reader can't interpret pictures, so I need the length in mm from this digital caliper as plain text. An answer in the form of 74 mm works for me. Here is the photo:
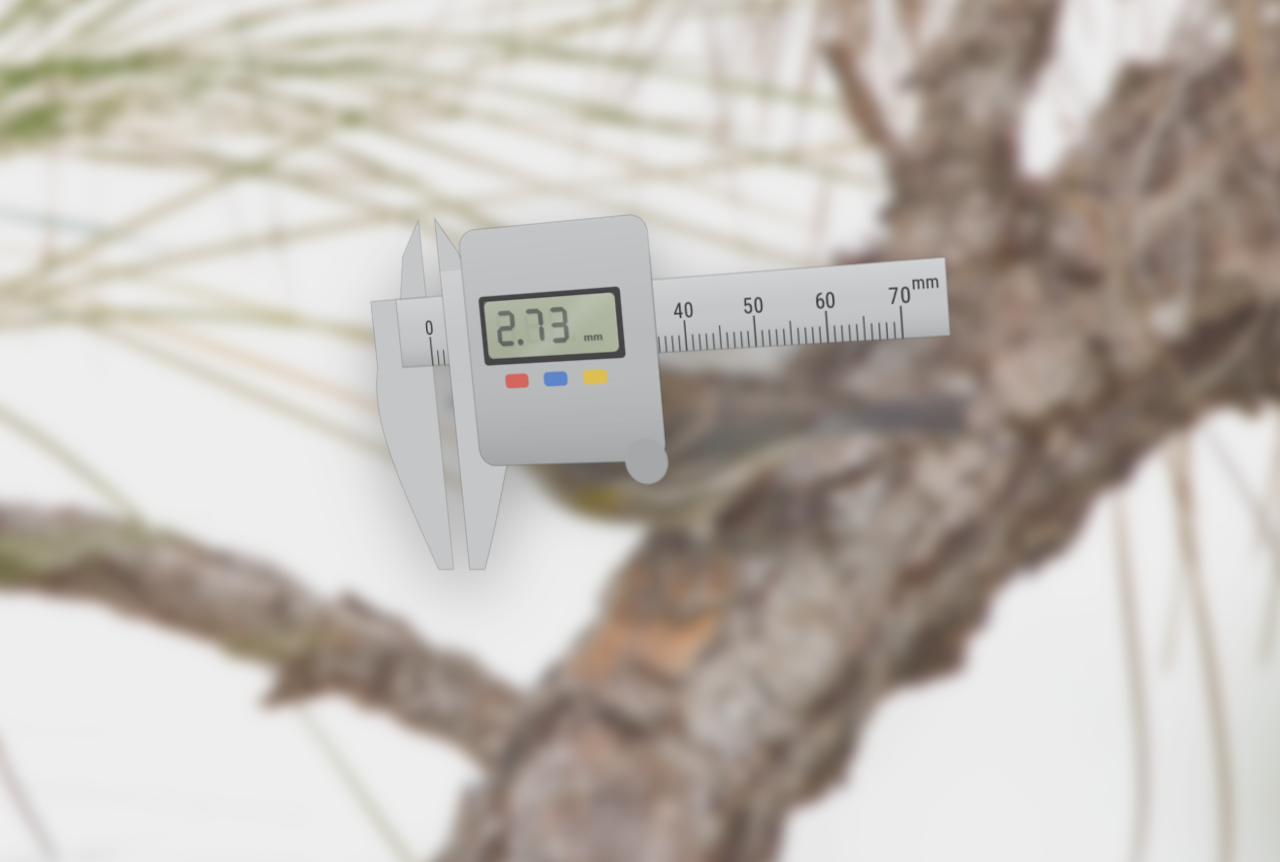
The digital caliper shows 2.73 mm
